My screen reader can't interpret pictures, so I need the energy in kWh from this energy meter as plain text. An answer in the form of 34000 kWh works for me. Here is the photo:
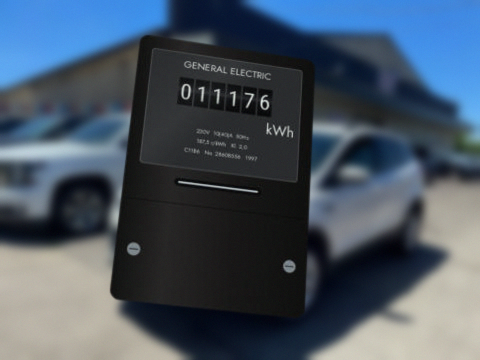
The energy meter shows 11176 kWh
